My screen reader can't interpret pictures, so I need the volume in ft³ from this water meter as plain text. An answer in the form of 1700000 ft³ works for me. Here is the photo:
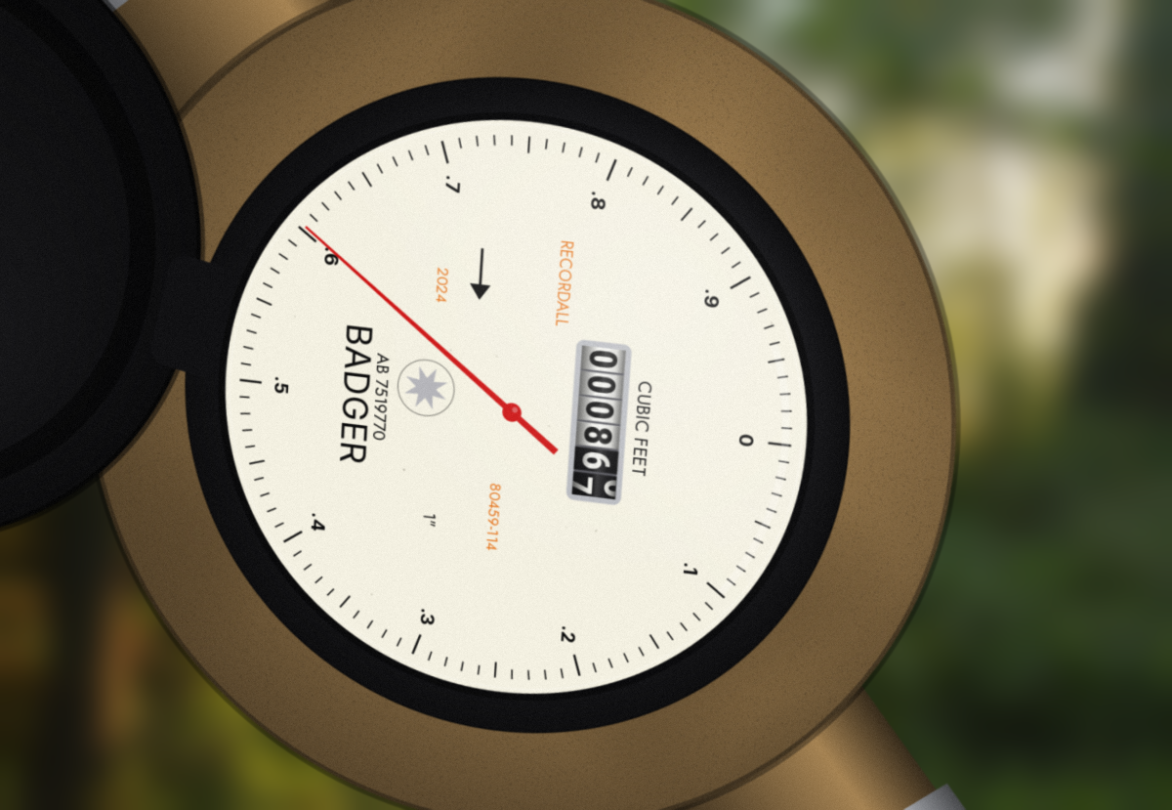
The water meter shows 866.60 ft³
